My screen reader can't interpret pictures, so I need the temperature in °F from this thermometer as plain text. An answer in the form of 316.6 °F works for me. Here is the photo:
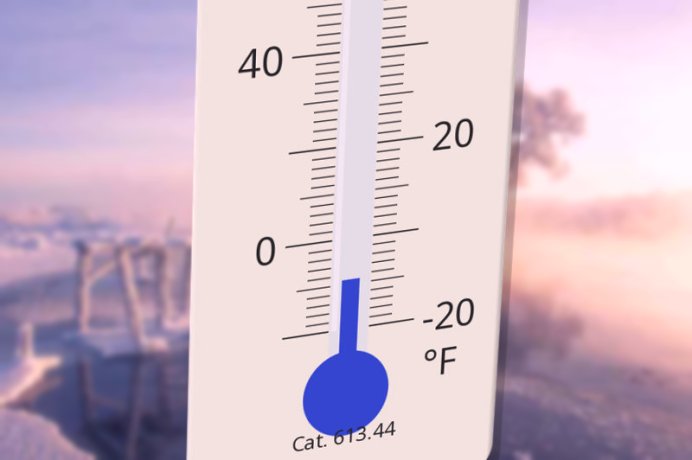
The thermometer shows -9 °F
